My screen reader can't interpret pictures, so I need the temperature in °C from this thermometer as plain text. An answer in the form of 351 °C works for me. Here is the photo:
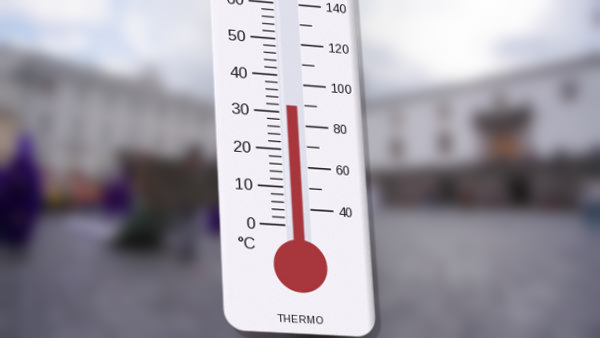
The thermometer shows 32 °C
